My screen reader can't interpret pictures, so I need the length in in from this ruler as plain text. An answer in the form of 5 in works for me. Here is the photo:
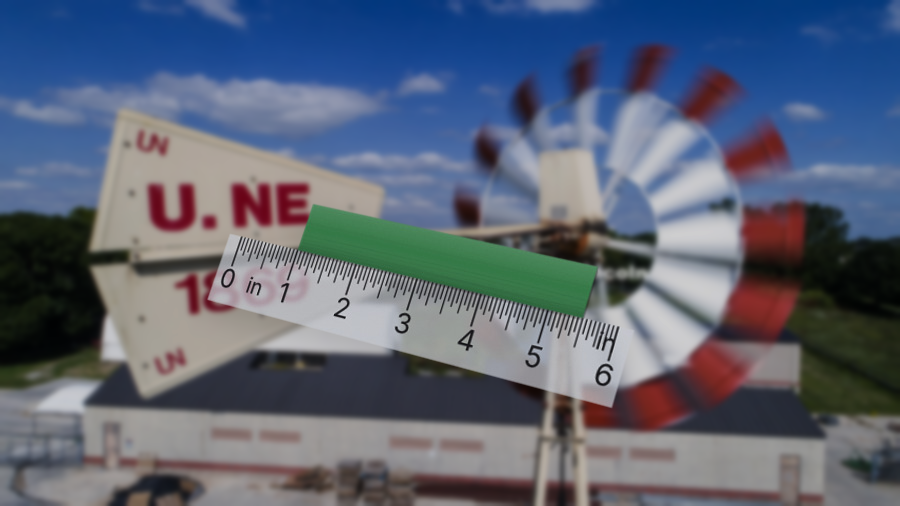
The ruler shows 4.5 in
